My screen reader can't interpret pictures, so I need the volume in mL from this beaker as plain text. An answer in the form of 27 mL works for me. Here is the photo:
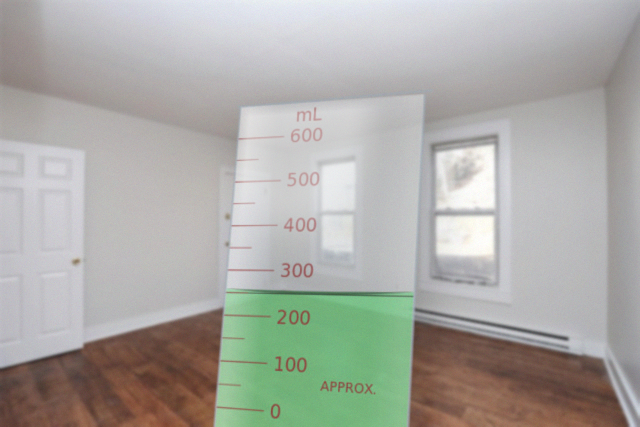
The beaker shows 250 mL
